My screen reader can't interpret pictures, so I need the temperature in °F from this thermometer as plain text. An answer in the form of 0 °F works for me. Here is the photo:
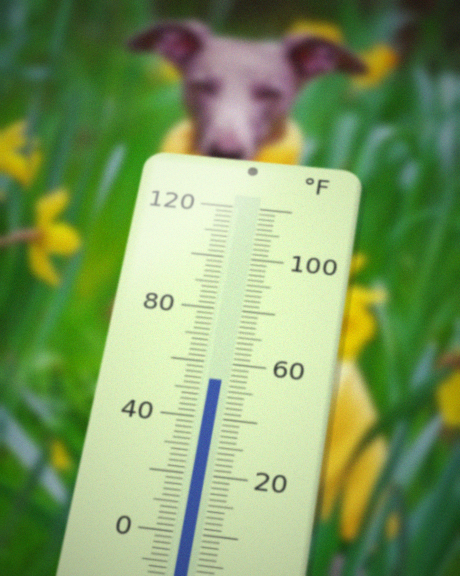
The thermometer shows 54 °F
